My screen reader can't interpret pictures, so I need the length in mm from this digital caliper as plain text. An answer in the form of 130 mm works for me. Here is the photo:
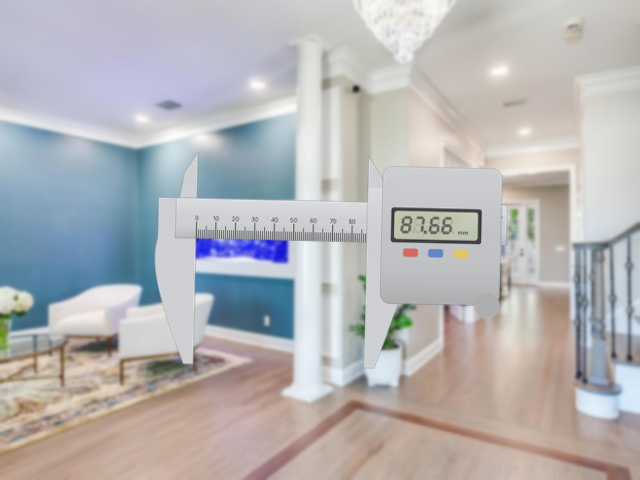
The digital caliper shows 87.66 mm
